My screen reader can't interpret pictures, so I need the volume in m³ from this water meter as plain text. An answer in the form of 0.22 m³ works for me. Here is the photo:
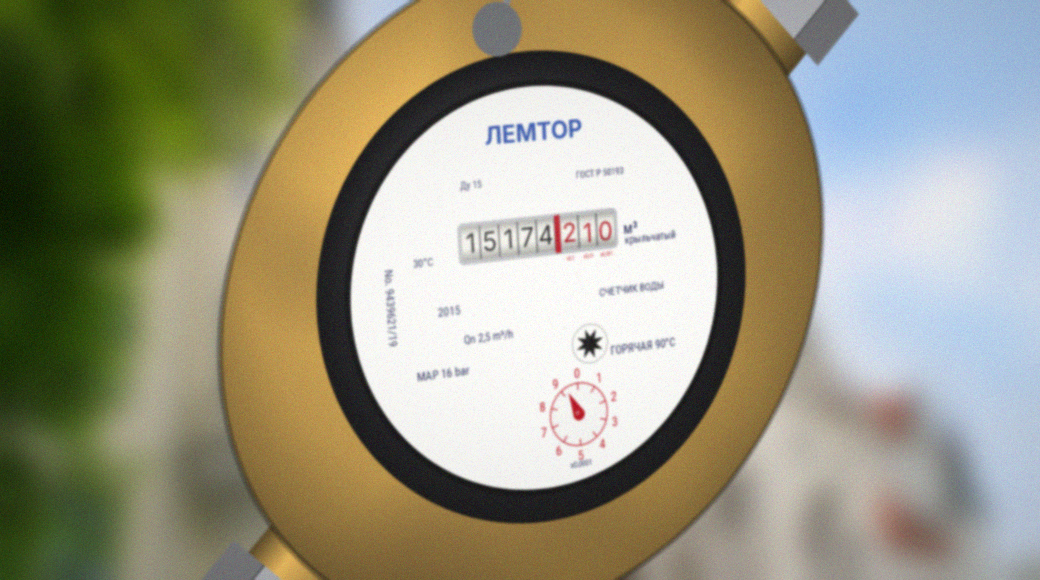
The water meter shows 15174.2099 m³
